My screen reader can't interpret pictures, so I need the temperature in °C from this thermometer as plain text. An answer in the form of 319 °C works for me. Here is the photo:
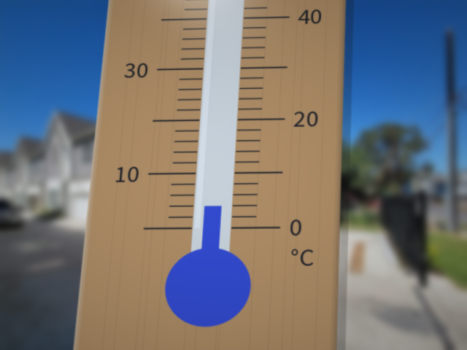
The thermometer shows 4 °C
